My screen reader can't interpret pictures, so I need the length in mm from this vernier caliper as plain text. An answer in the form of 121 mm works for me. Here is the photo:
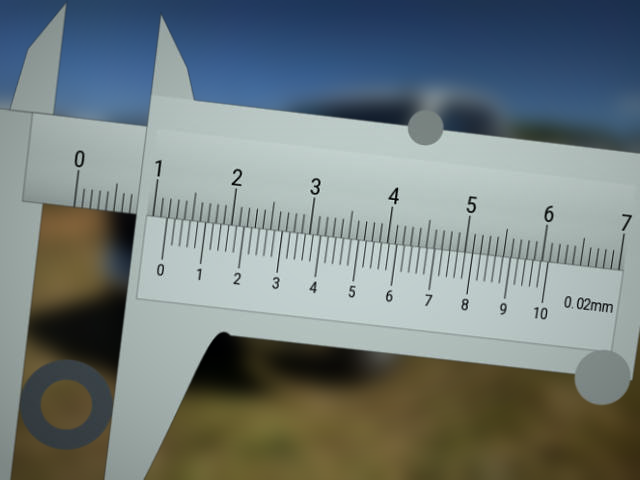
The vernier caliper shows 11.8 mm
